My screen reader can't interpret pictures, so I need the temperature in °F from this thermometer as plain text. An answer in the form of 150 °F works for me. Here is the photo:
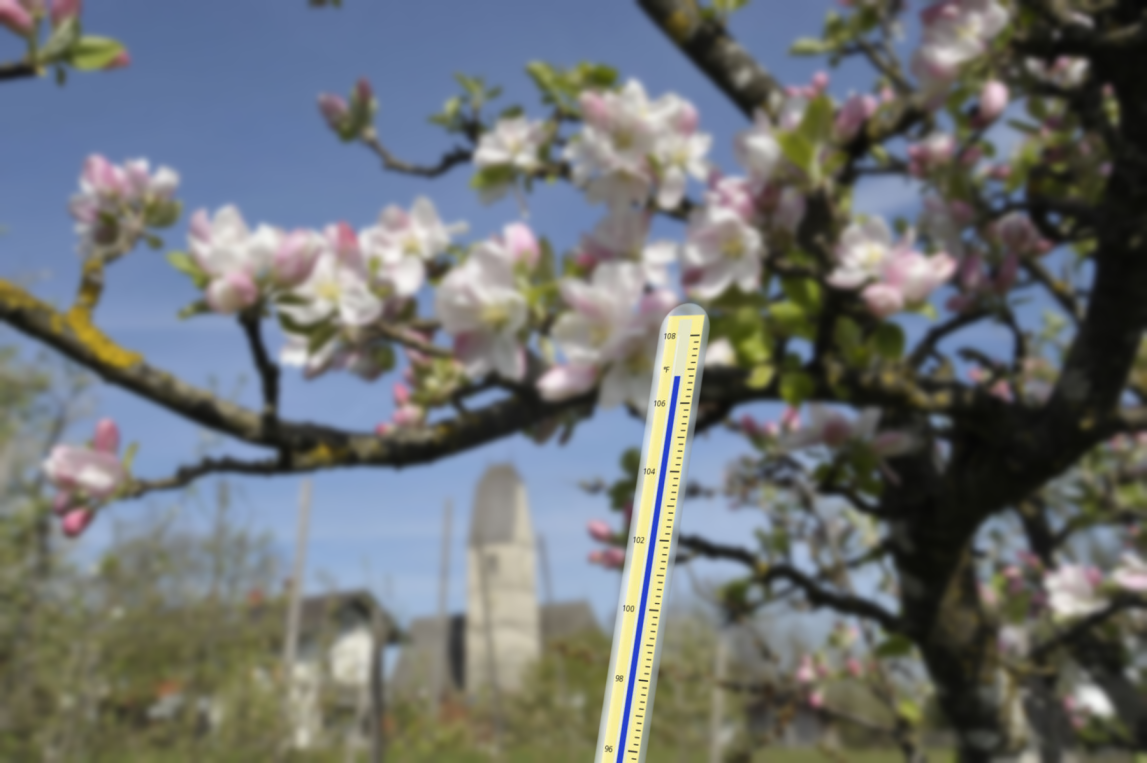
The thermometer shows 106.8 °F
